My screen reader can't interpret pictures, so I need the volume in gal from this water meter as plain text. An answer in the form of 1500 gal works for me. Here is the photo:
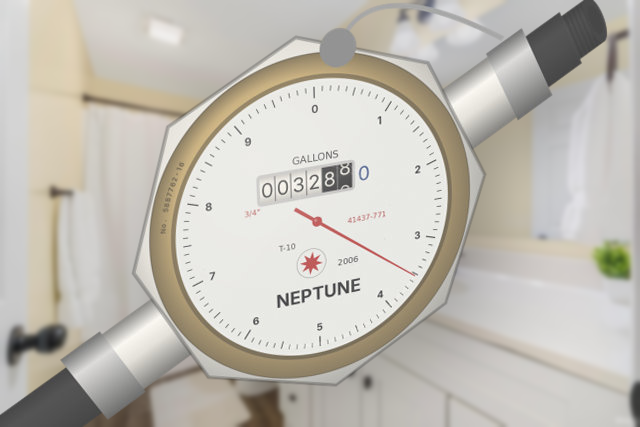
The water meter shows 32883.5 gal
